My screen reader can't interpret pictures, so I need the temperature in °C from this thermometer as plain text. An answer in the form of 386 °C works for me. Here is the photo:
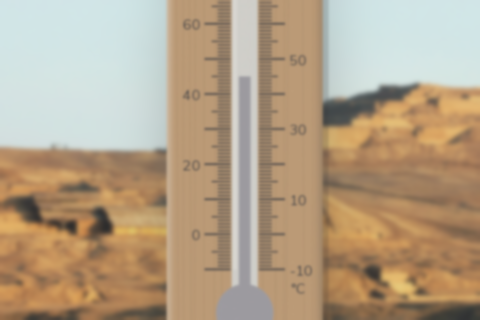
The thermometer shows 45 °C
